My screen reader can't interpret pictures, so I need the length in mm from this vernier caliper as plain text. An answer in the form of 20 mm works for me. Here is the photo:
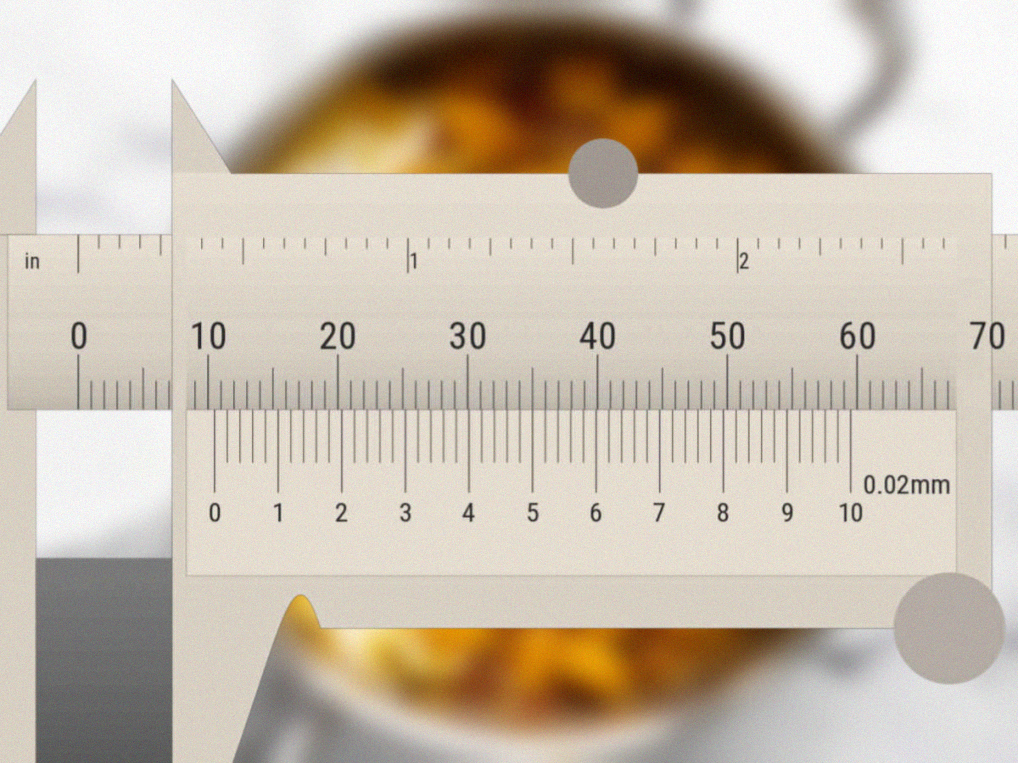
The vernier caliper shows 10.5 mm
